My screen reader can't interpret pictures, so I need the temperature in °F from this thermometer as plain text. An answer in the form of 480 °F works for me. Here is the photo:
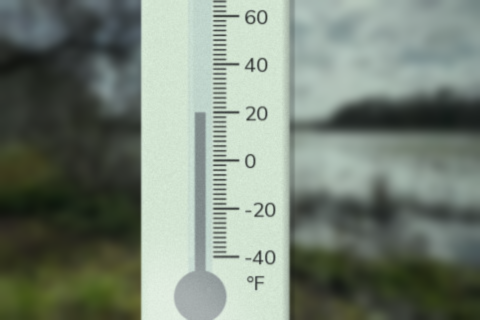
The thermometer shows 20 °F
